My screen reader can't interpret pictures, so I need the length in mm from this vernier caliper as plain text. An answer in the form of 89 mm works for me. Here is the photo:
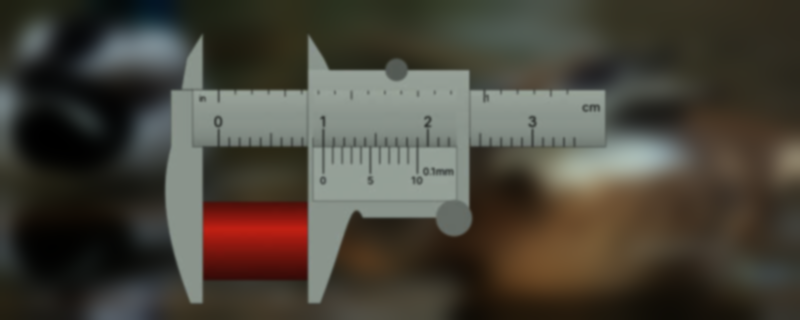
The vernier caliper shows 10.0 mm
